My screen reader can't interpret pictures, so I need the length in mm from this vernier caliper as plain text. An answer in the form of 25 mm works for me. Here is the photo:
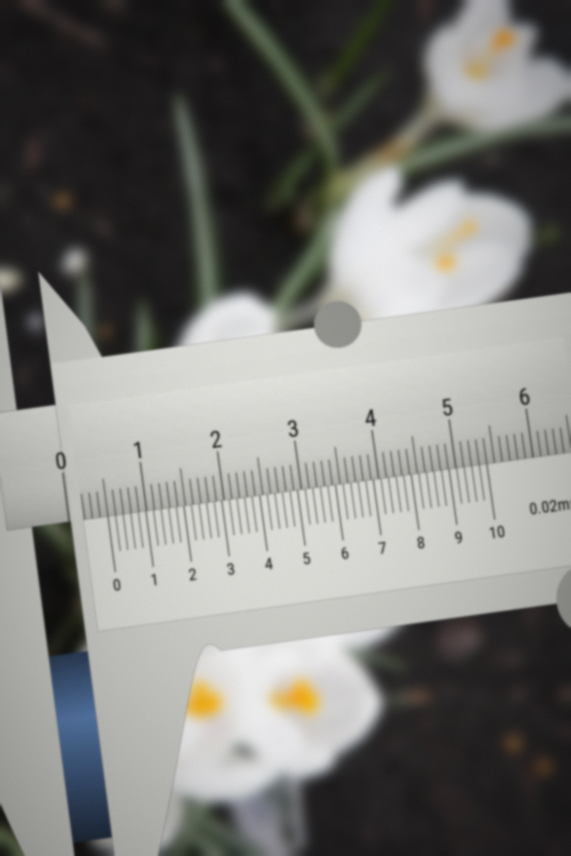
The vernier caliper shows 5.0 mm
